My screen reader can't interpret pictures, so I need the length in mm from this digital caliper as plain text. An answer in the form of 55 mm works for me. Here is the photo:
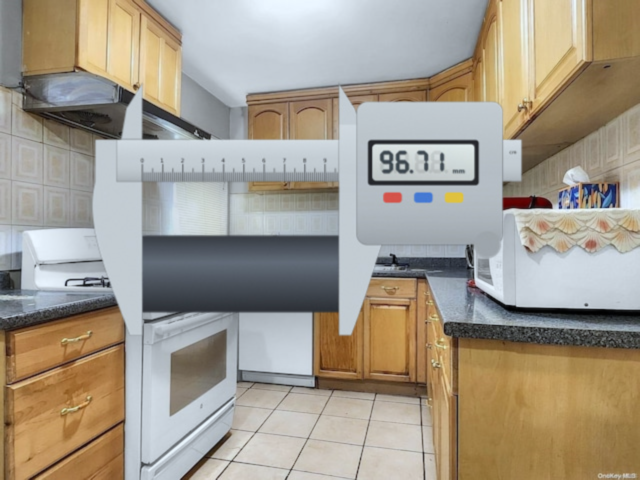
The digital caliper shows 96.71 mm
